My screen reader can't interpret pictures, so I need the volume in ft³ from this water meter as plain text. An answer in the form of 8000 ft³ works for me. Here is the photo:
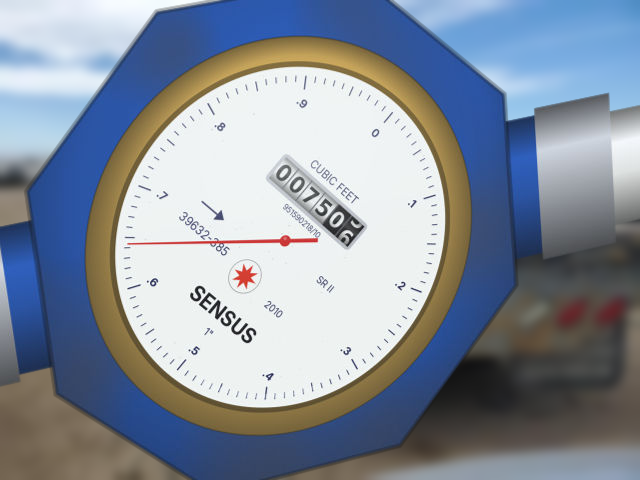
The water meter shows 7505.64 ft³
